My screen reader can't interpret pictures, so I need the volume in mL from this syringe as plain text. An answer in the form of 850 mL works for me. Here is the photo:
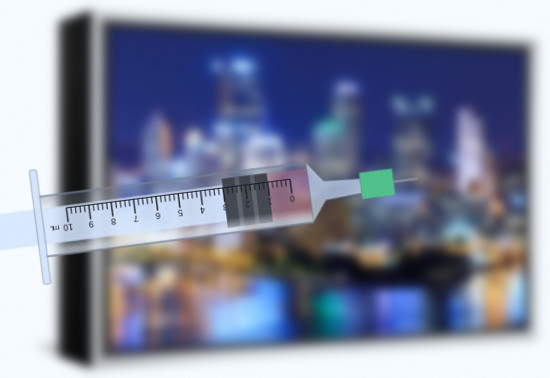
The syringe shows 1 mL
